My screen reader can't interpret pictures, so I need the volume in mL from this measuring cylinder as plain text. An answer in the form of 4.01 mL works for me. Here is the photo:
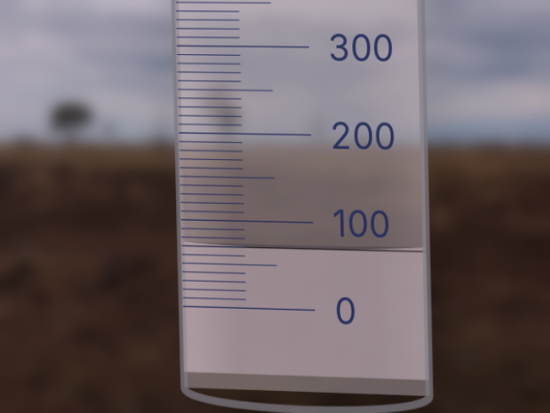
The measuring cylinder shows 70 mL
